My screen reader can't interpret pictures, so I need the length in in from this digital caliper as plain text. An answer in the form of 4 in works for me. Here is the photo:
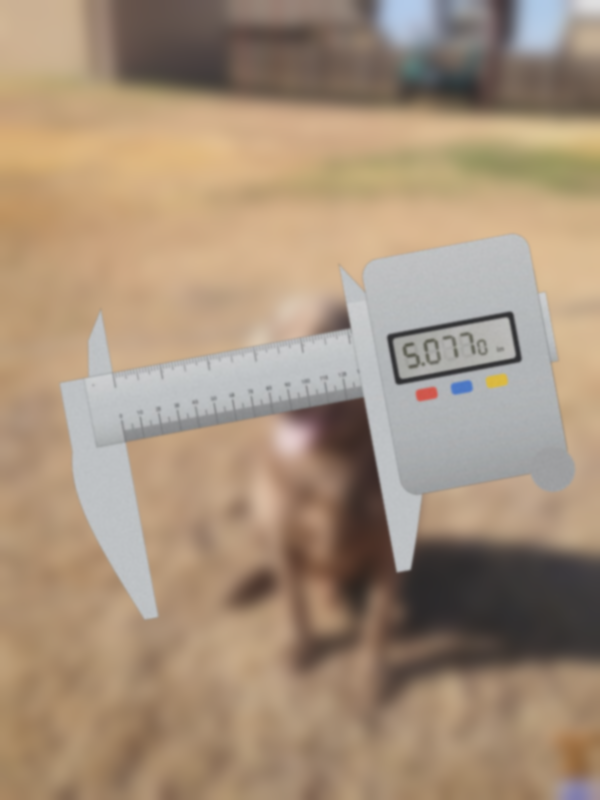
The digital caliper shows 5.0770 in
